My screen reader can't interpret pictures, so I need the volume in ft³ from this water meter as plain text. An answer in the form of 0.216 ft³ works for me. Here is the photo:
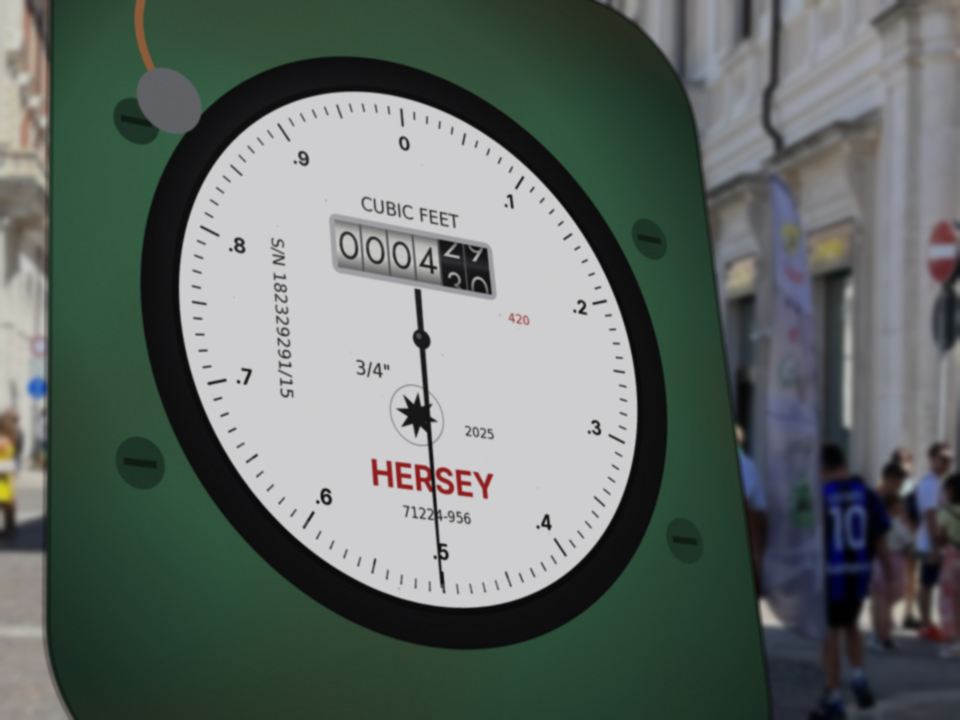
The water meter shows 429.50 ft³
